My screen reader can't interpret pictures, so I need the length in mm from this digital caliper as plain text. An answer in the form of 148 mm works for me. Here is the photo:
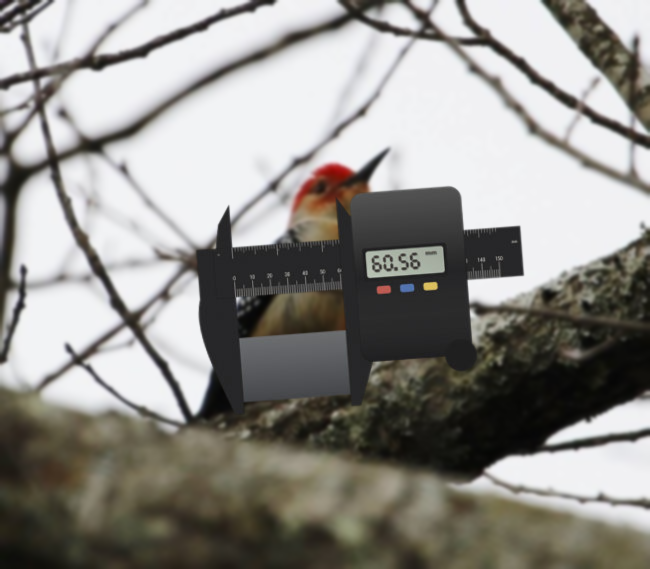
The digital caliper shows 60.56 mm
